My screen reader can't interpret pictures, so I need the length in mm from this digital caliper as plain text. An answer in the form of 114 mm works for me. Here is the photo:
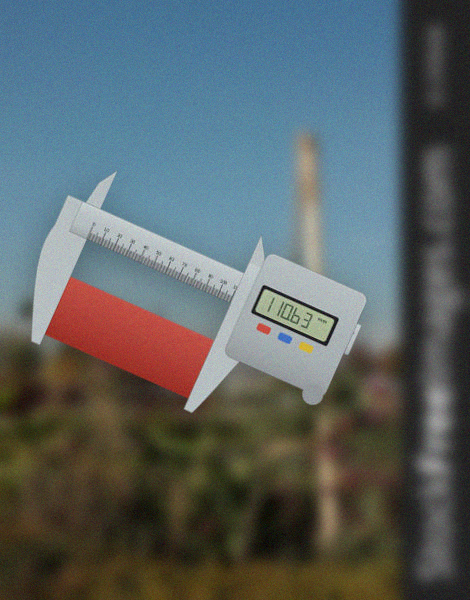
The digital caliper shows 110.63 mm
